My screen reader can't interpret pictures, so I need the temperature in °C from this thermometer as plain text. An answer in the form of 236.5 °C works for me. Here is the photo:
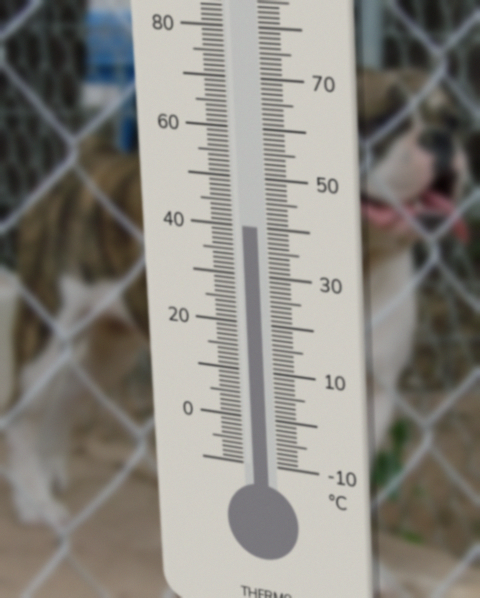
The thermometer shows 40 °C
